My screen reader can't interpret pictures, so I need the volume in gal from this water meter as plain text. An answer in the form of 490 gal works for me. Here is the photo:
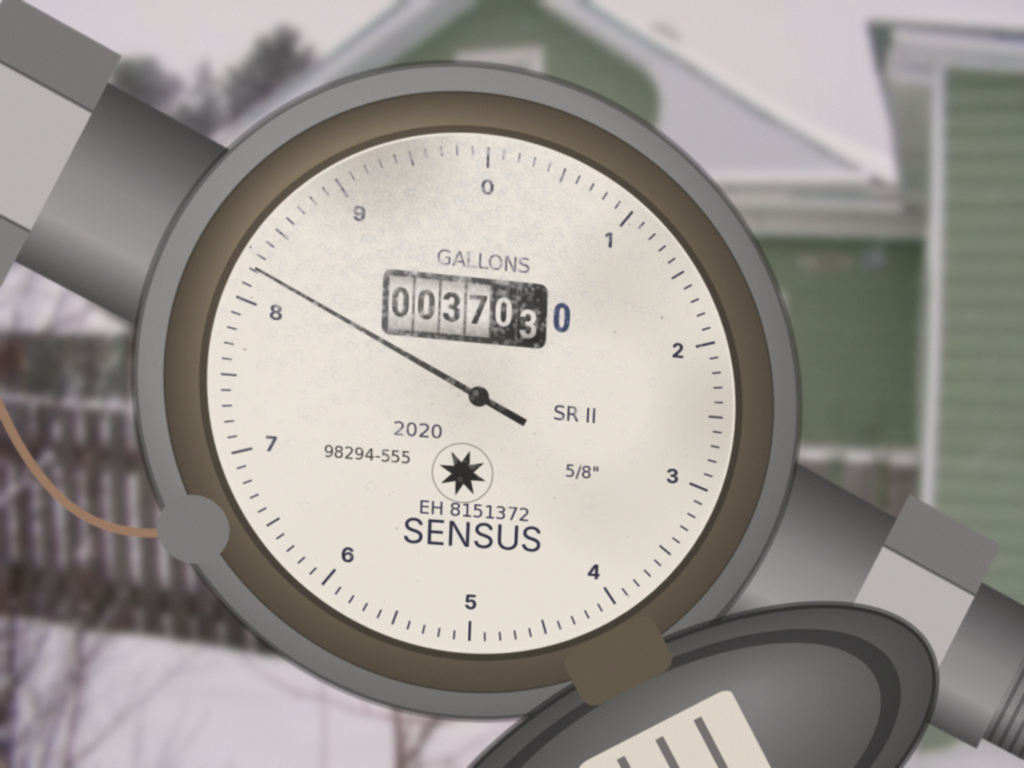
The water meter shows 37028.2 gal
